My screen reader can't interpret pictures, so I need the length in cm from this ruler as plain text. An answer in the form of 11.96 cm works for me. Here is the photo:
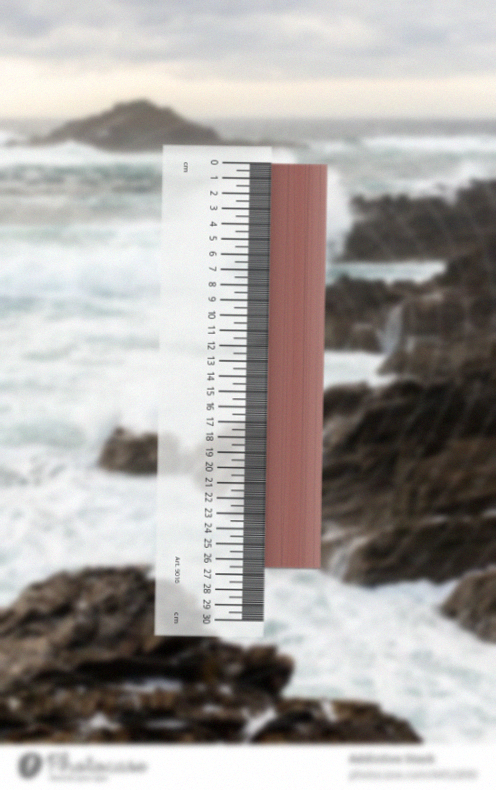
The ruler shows 26.5 cm
